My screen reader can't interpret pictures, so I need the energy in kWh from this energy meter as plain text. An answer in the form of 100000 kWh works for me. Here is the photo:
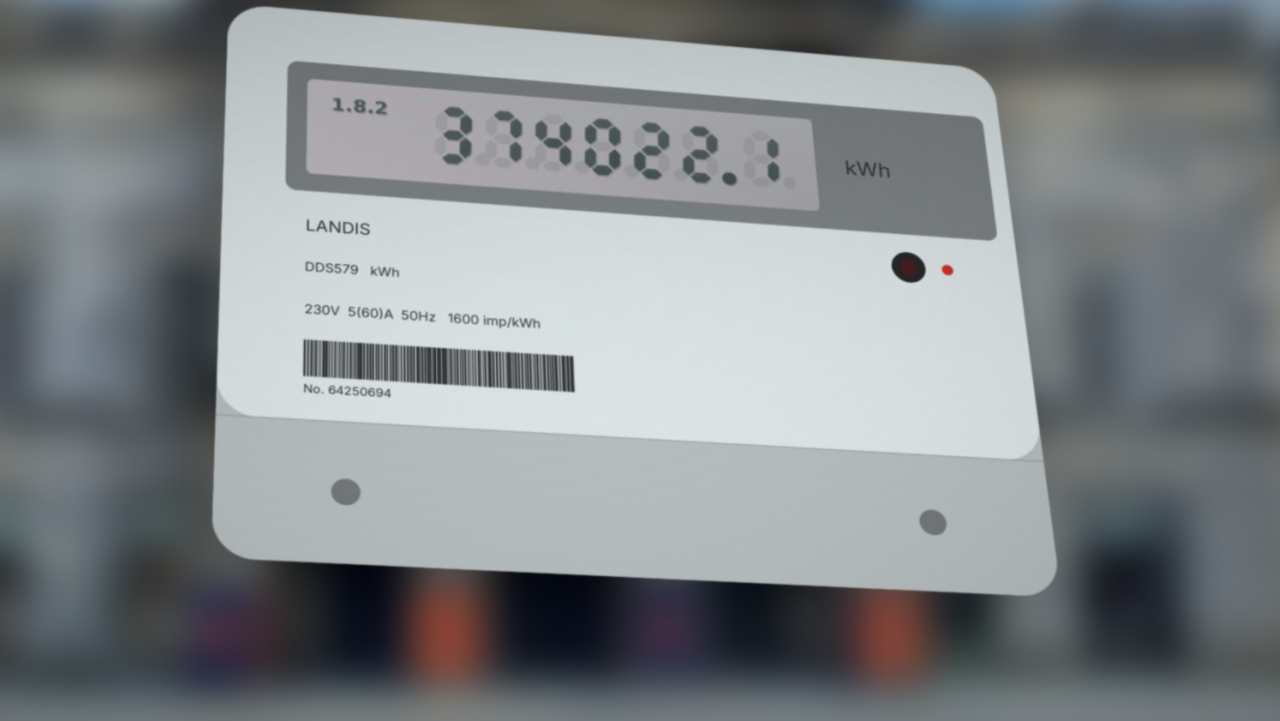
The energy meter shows 374022.1 kWh
